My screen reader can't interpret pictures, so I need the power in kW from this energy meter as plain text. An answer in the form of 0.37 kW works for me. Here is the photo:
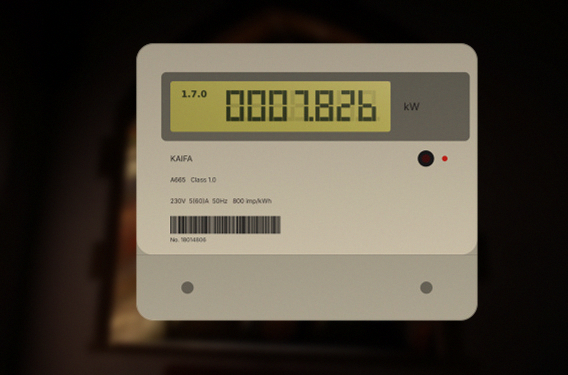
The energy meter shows 7.826 kW
